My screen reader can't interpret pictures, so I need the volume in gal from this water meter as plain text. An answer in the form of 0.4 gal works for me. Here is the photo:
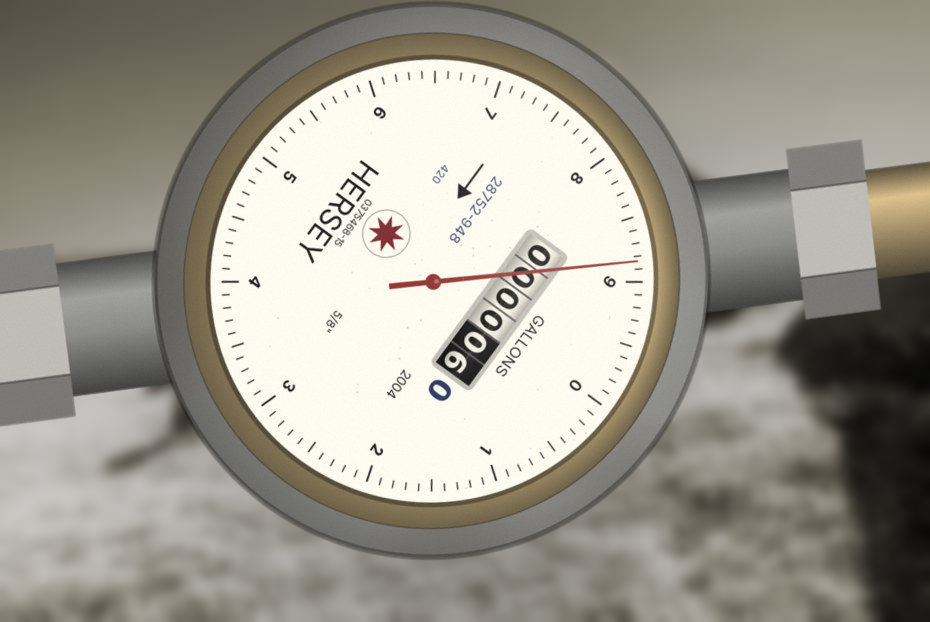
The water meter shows 58.8 gal
